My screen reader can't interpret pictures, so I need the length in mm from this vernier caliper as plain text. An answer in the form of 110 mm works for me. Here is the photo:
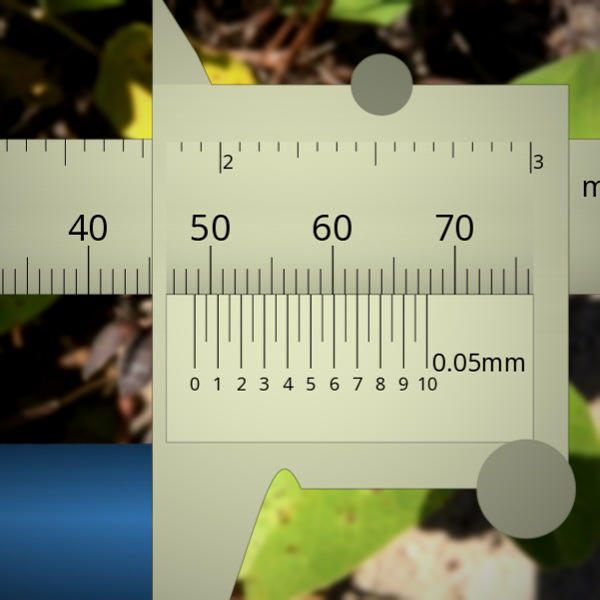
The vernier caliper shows 48.7 mm
